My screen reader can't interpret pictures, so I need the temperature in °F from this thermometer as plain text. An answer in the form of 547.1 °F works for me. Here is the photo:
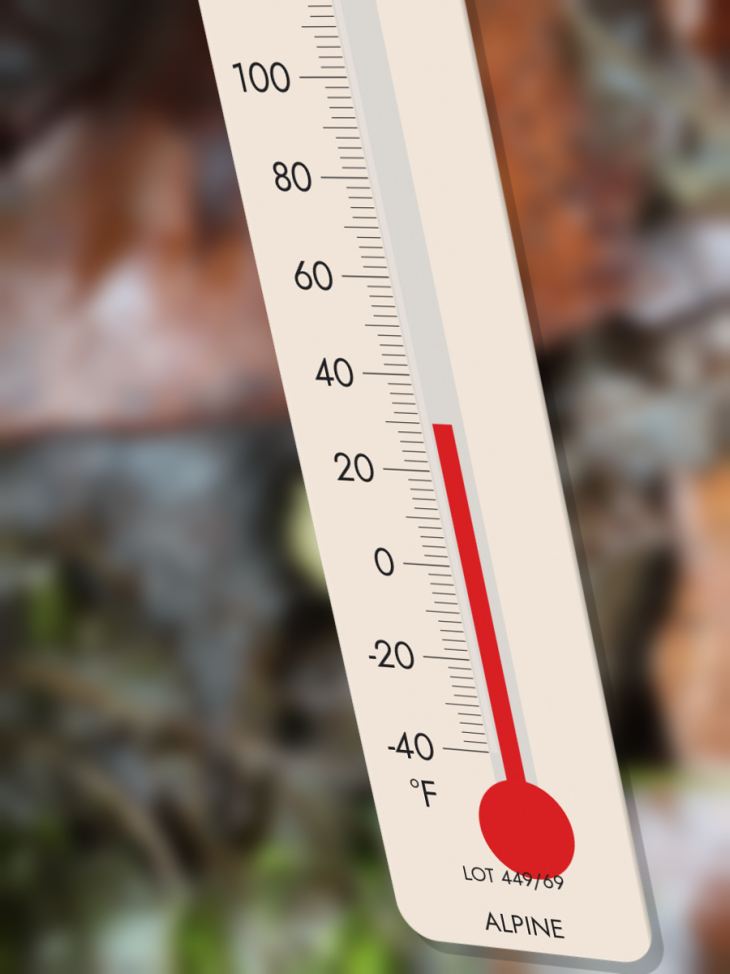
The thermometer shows 30 °F
